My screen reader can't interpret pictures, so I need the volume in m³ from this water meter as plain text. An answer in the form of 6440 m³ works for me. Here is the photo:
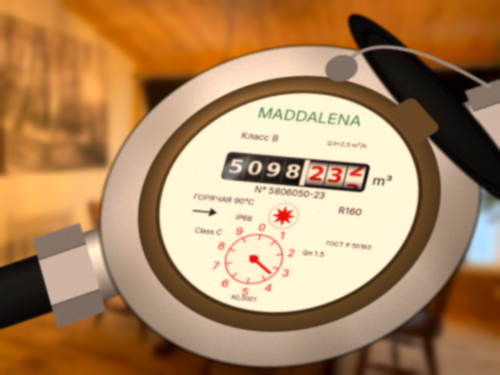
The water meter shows 5098.2323 m³
